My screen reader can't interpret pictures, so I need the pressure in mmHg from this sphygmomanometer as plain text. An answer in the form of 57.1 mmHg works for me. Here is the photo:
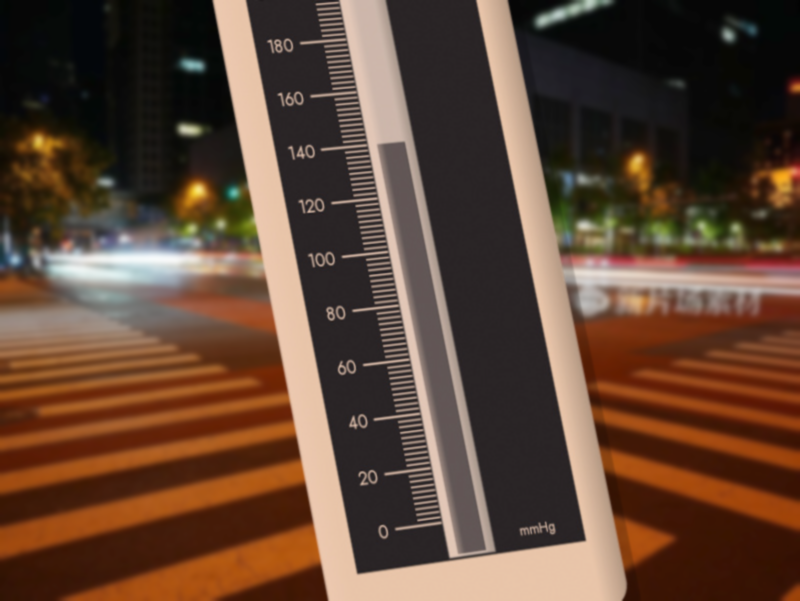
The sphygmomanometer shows 140 mmHg
